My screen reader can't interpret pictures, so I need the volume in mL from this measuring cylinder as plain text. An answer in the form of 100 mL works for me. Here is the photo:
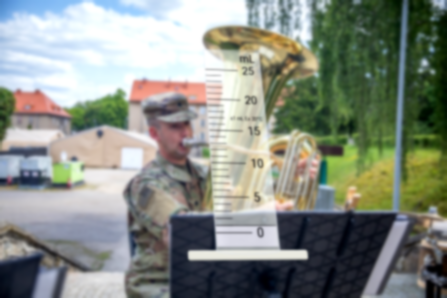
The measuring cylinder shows 1 mL
